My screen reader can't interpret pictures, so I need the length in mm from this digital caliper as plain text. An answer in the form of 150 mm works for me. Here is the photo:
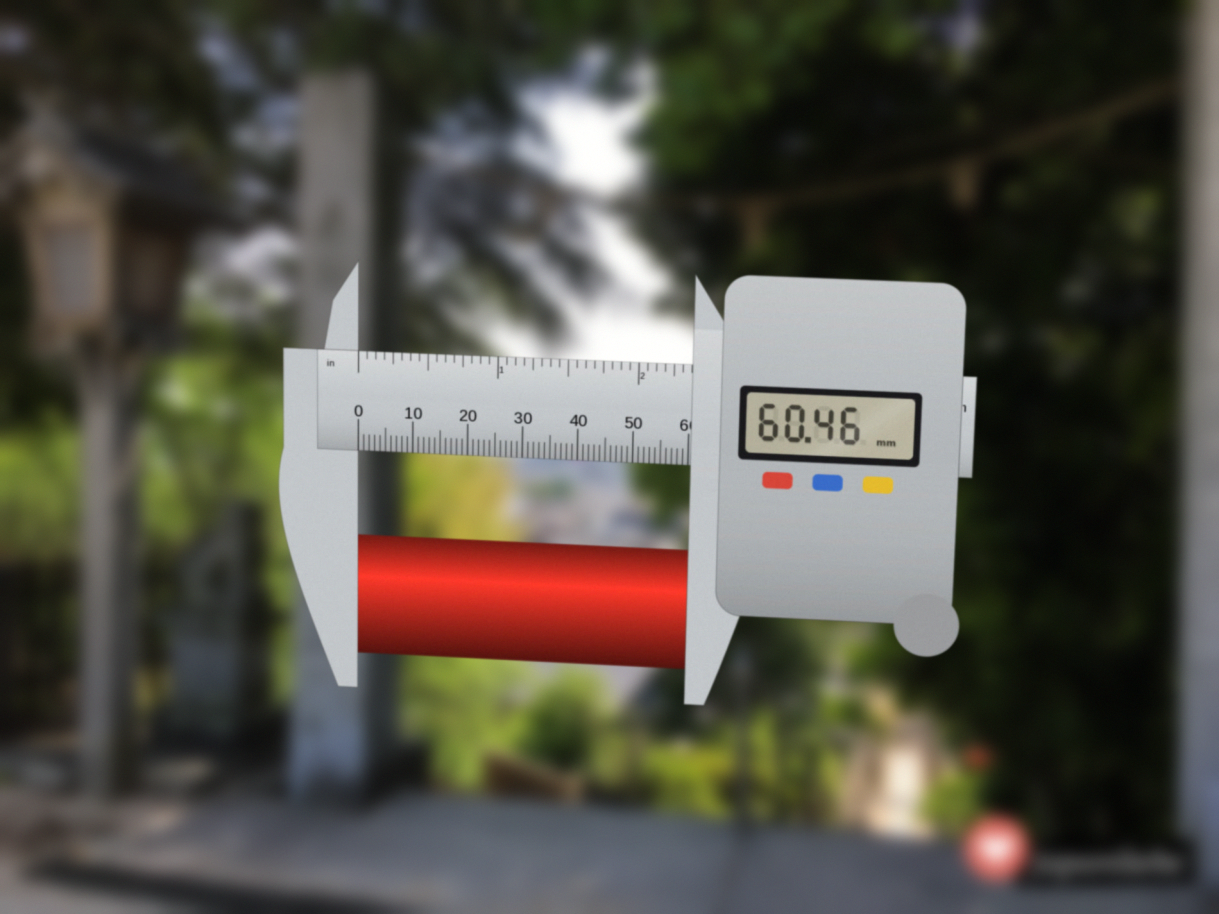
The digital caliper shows 60.46 mm
